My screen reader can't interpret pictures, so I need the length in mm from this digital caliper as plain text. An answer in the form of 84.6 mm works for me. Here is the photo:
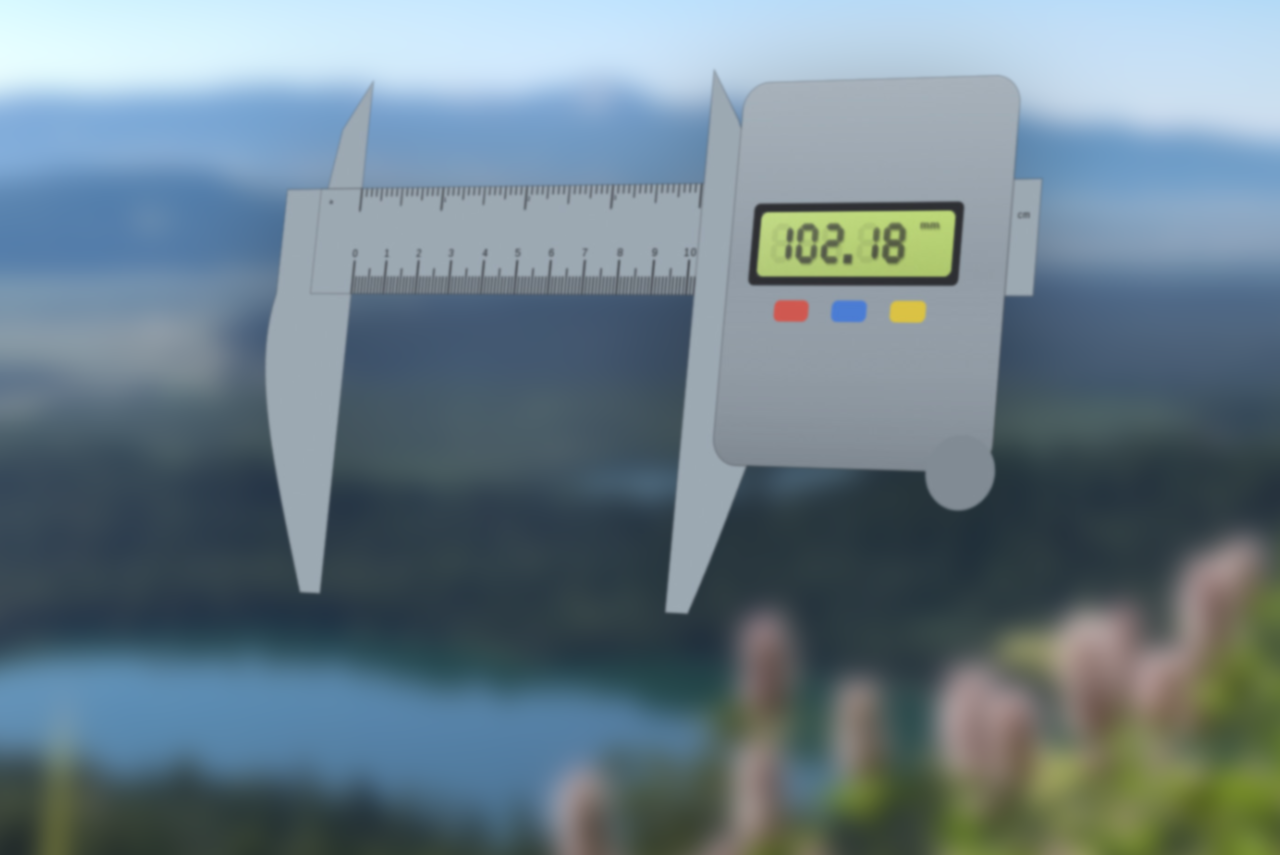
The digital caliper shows 102.18 mm
